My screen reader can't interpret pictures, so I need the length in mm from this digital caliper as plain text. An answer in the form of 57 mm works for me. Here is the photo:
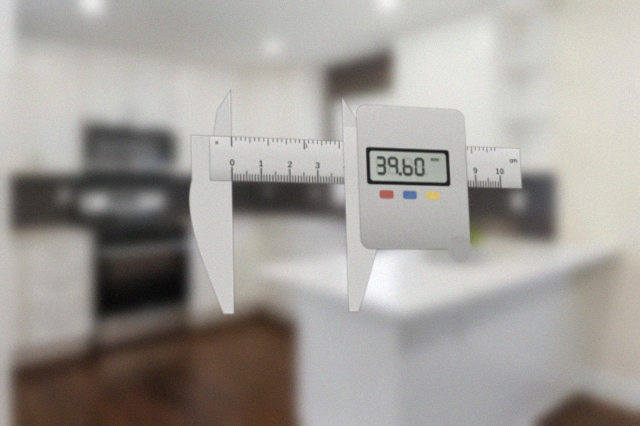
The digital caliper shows 39.60 mm
